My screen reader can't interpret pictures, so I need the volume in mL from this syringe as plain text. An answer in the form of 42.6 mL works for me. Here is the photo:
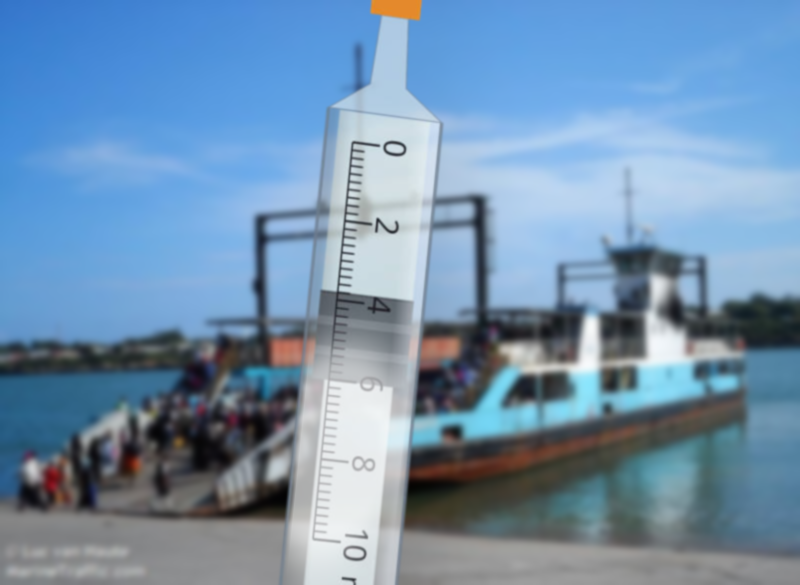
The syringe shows 3.8 mL
